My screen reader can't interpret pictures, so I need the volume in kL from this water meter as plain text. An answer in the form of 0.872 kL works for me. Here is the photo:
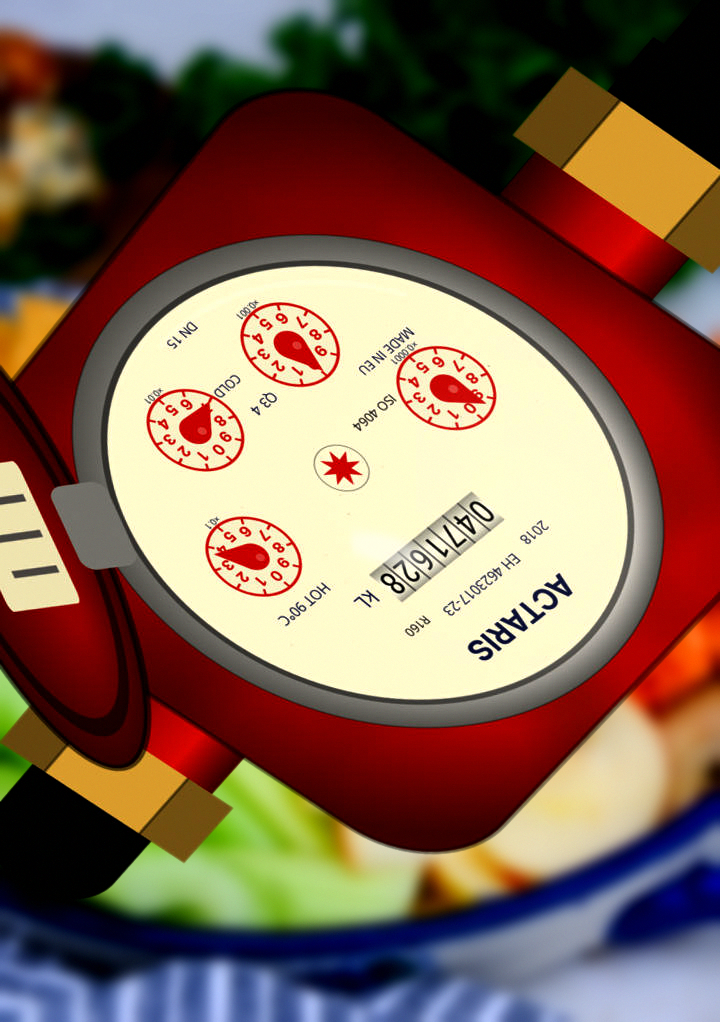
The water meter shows 471628.3699 kL
